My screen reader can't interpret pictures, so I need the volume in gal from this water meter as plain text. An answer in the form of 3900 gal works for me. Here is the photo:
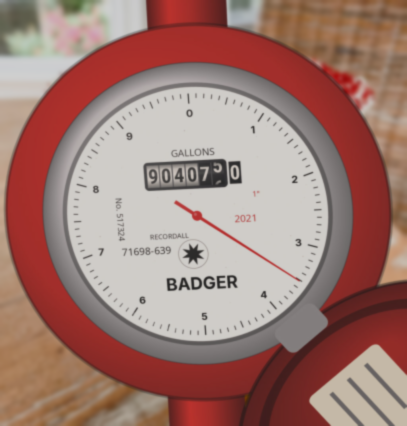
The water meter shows 9040753.5 gal
